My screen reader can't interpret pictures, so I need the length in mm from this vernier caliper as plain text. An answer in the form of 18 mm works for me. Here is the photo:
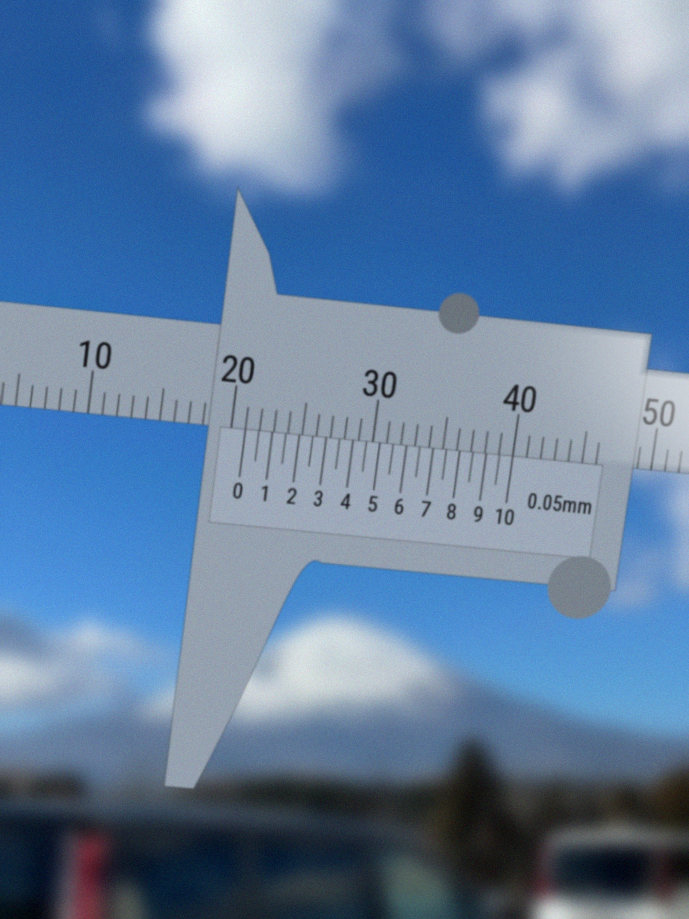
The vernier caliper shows 21.0 mm
